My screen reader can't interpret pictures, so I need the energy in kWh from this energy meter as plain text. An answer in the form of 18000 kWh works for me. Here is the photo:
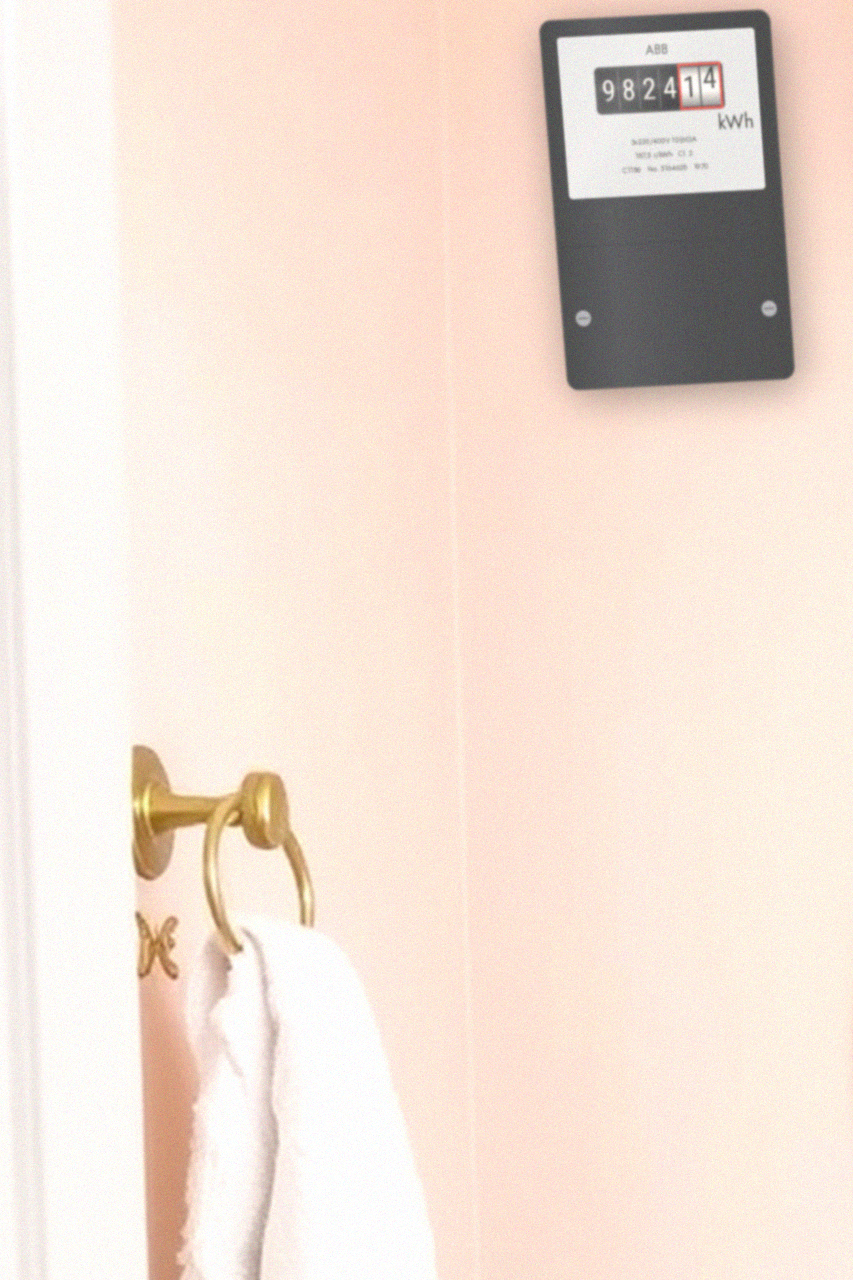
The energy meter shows 9824.14 kWh
